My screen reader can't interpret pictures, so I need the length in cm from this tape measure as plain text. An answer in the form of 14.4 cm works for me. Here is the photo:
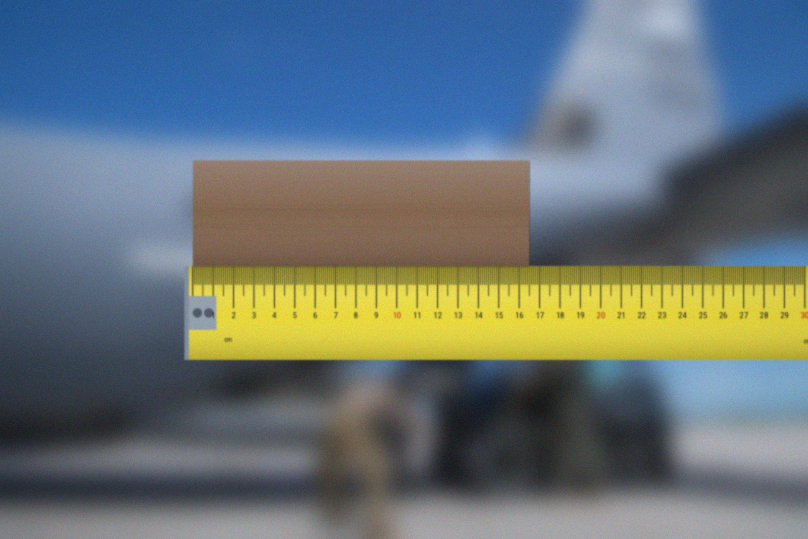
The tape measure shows 16.5 cm
